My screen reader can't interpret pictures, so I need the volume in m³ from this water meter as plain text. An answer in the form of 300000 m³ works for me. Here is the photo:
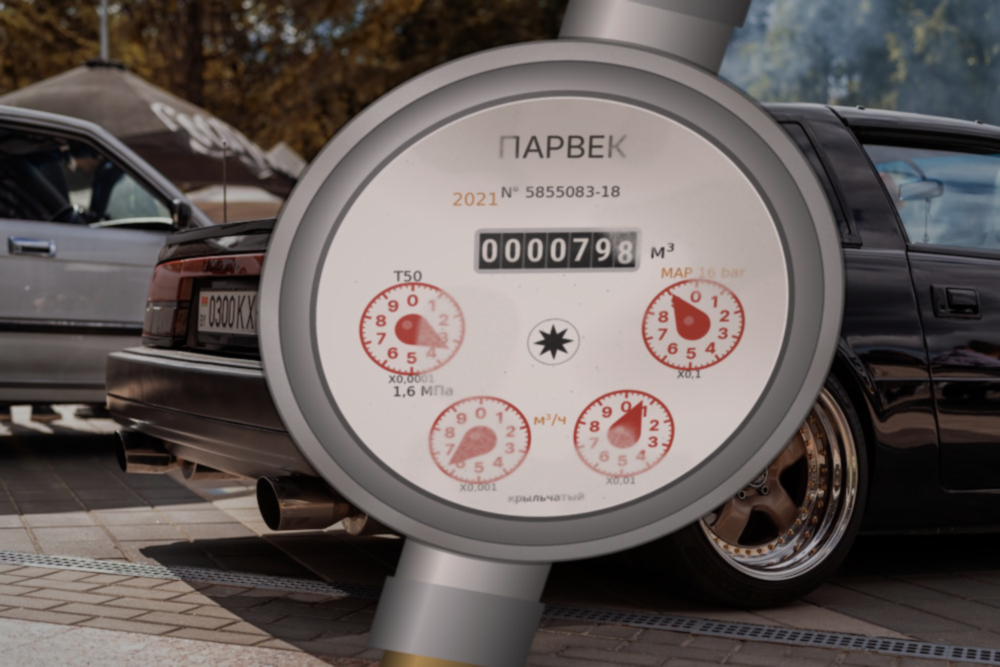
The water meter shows 797.9063 m³
